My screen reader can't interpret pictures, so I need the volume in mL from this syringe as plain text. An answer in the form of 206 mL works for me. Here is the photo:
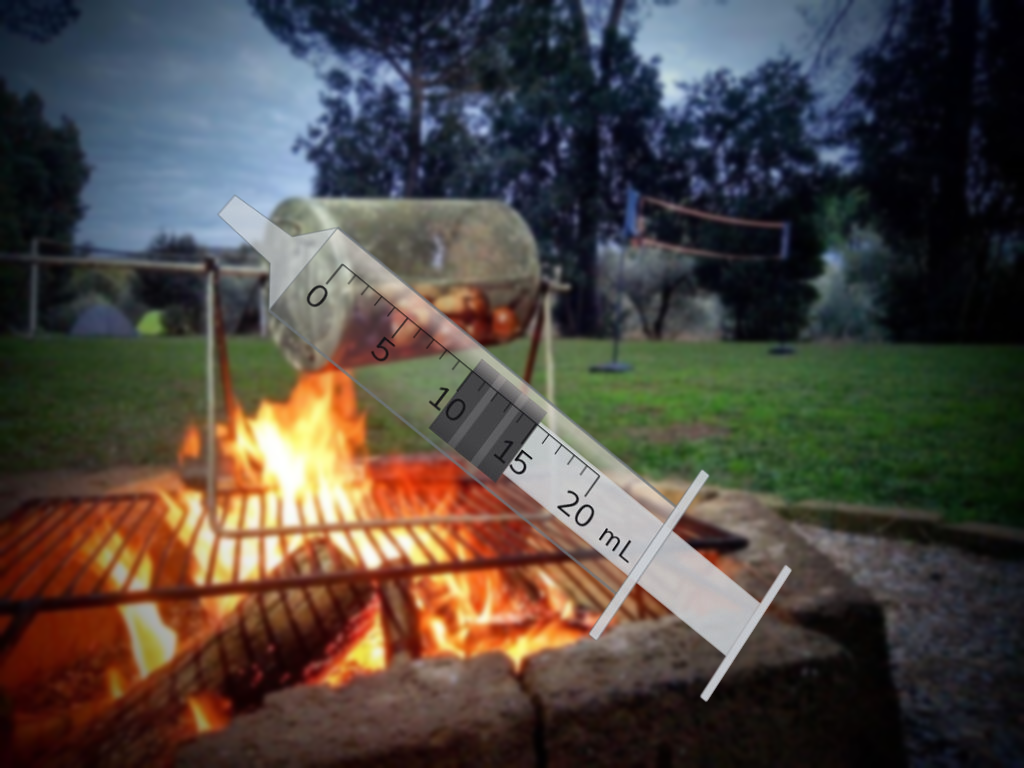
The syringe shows 10 mL
